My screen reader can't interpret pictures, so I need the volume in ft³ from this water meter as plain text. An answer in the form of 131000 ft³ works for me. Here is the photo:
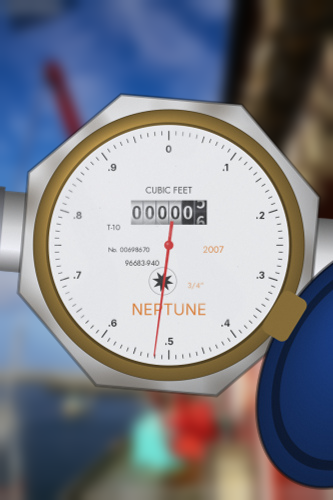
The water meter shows 5.52 ft³
